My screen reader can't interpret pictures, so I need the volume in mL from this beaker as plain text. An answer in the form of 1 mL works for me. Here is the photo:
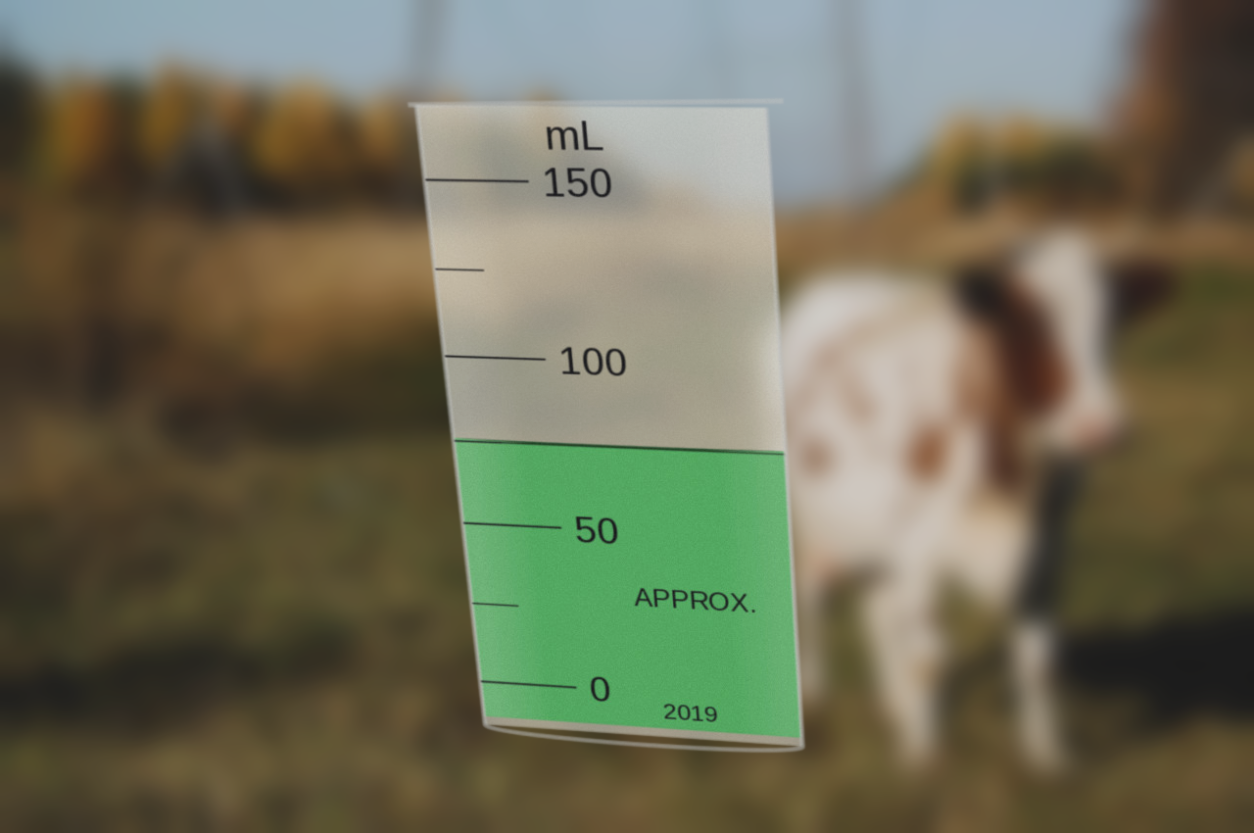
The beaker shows 75 mL
